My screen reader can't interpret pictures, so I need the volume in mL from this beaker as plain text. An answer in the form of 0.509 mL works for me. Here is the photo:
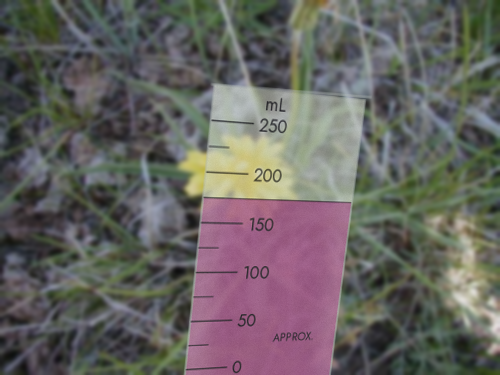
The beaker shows 175 mL
